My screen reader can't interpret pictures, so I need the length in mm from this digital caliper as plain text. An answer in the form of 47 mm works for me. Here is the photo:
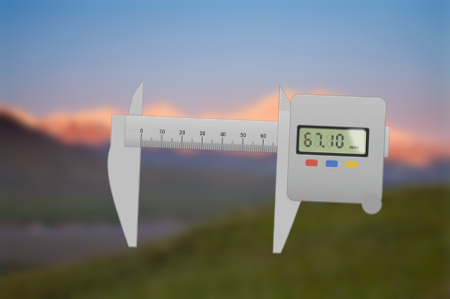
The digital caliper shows 67.10 mm
